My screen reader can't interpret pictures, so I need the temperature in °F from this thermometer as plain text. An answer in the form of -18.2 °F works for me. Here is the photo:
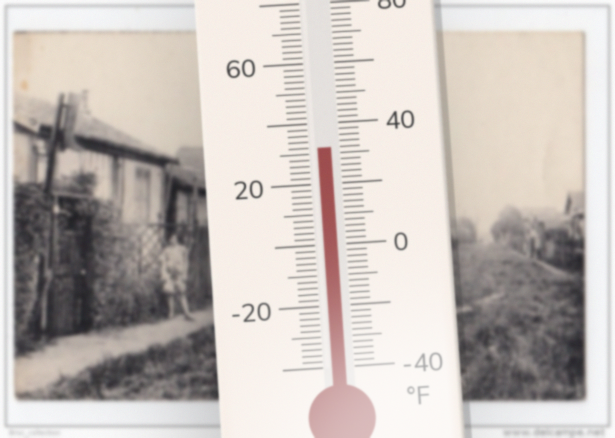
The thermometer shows 32 °F
